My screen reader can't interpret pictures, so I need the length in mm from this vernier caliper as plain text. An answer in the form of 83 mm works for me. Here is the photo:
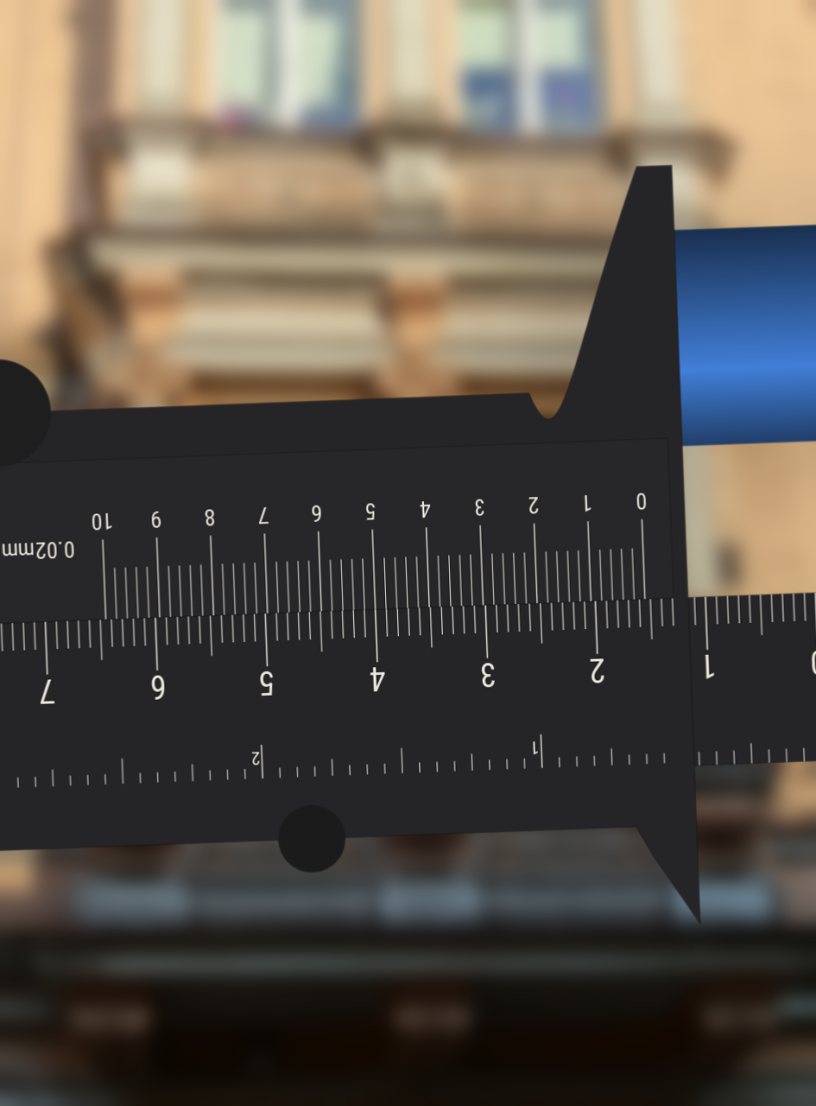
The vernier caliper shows 15.5 mm
